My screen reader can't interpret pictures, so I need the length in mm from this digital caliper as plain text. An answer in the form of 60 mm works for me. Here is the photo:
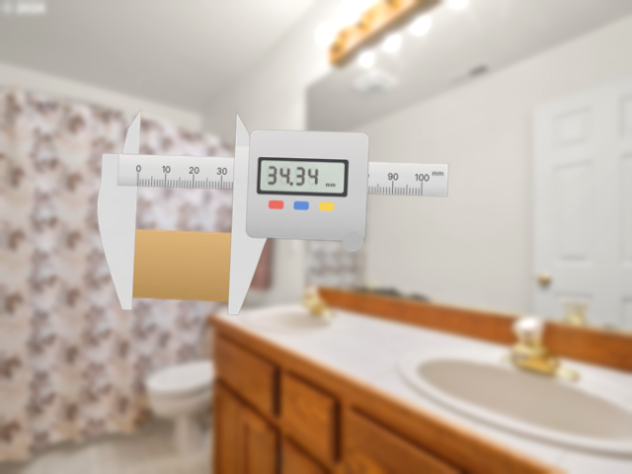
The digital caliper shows 34.34 mm
